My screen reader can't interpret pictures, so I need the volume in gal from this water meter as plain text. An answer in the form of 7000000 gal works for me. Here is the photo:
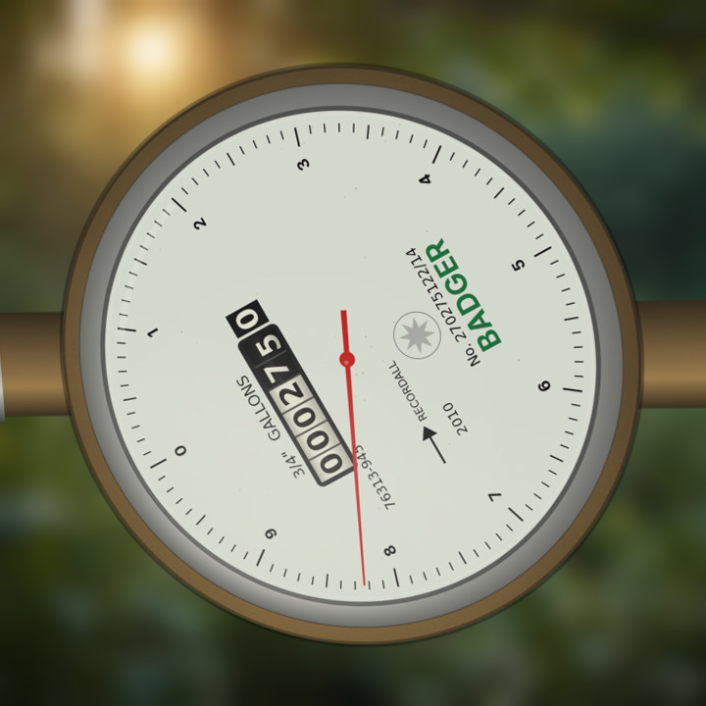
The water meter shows 2748.2 gal
